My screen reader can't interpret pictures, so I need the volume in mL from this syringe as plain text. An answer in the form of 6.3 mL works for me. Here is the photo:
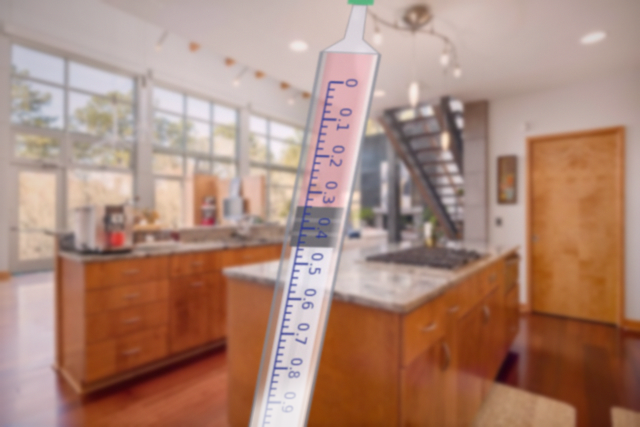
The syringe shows 0.34 mL
